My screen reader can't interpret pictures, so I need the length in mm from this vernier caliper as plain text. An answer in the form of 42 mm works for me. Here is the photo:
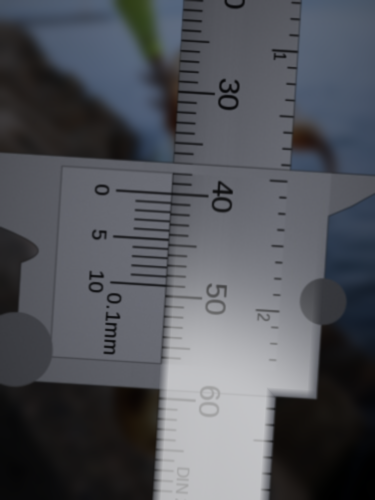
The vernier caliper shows 40.0 mm
